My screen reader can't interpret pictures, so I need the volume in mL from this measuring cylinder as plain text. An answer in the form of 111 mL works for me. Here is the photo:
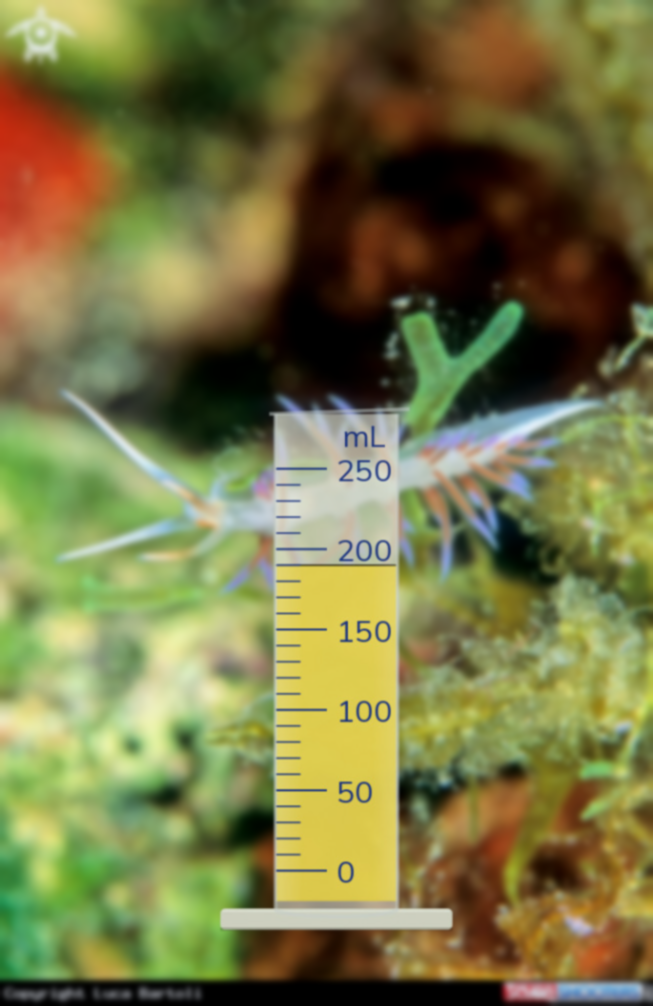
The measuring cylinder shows 190 mL
